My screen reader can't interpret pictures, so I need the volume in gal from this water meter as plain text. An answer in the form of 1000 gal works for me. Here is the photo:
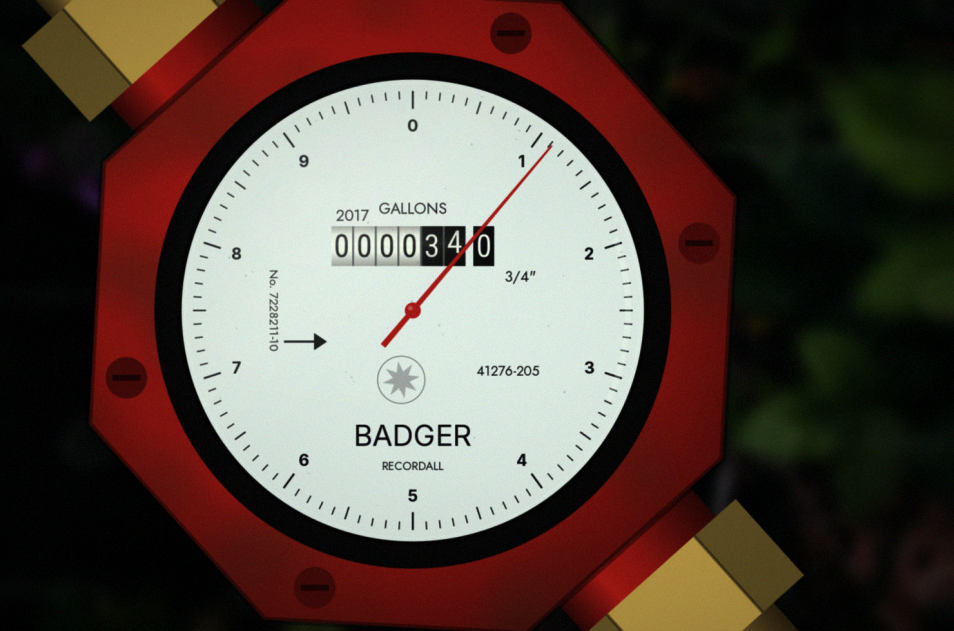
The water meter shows 341.1 gal
